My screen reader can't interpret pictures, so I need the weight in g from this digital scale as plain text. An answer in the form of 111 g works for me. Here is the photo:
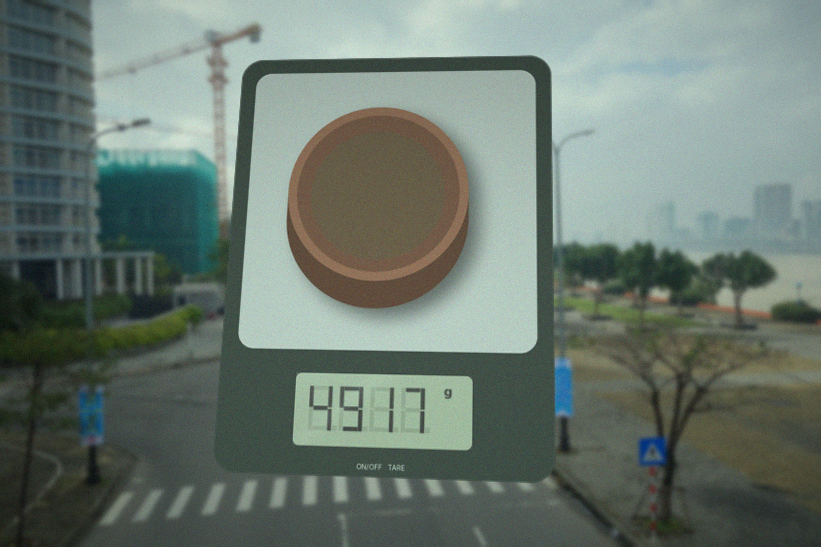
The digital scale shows 4917 g
